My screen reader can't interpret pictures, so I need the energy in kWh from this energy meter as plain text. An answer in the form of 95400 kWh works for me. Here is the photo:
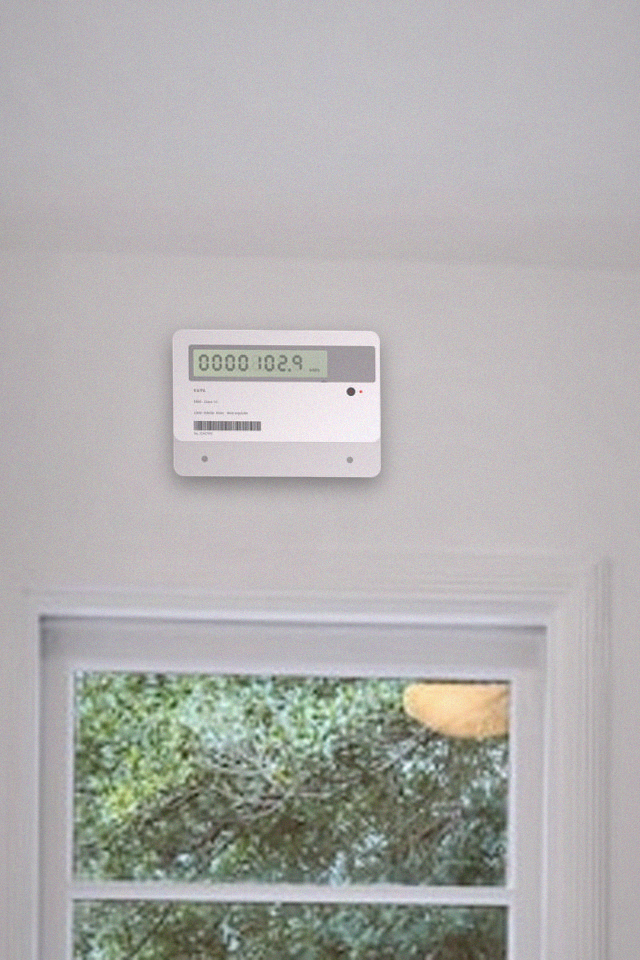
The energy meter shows 102.9 kWh
